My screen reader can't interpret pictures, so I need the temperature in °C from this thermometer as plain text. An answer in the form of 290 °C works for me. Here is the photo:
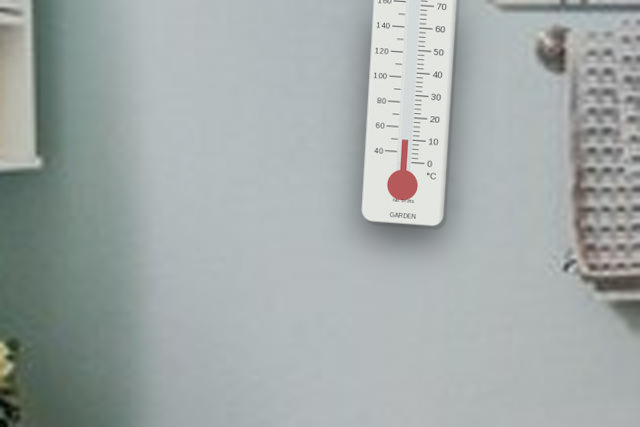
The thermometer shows 10 °C
